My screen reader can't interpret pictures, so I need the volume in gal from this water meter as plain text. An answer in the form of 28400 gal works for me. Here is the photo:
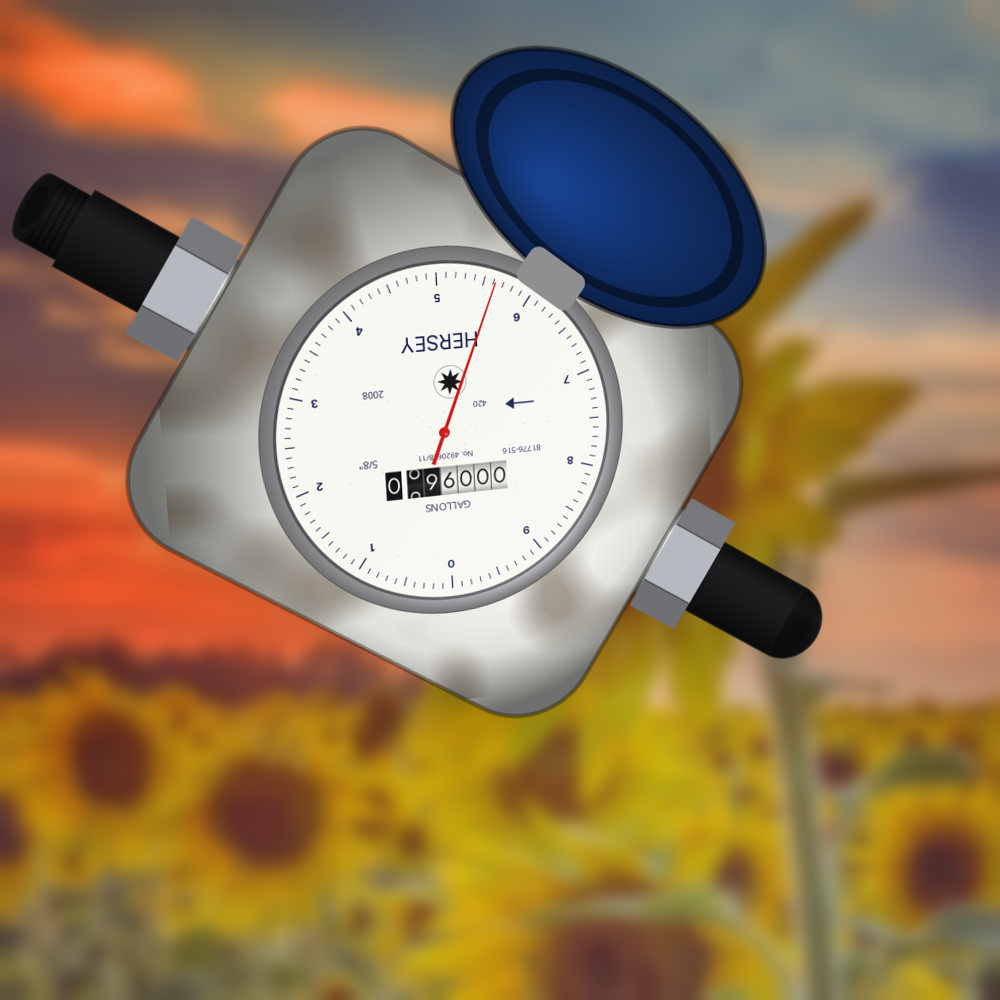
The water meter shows 9685.6 gal
